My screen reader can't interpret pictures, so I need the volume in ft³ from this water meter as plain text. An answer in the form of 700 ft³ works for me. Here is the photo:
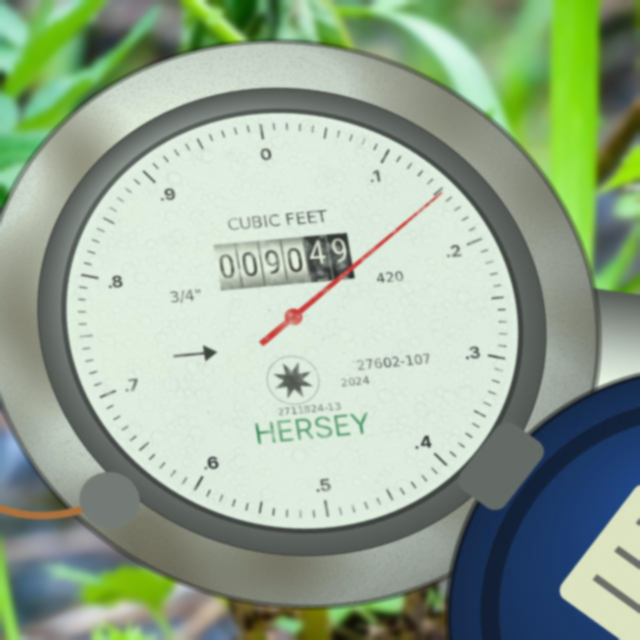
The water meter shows 9049.15 ft³
